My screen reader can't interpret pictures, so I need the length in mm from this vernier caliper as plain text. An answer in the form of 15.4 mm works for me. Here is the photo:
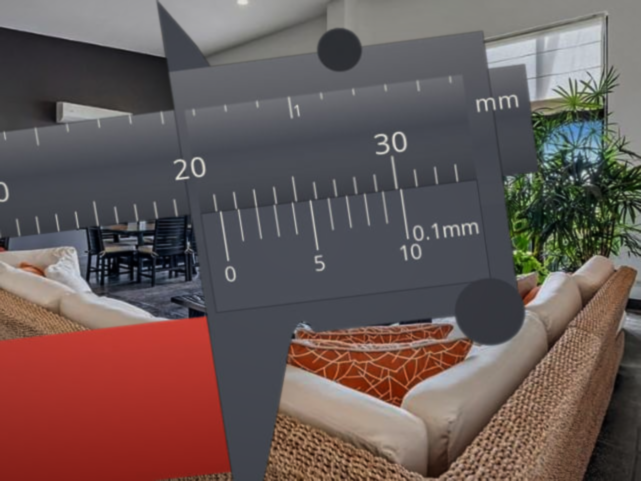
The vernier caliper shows 21.2 mm
